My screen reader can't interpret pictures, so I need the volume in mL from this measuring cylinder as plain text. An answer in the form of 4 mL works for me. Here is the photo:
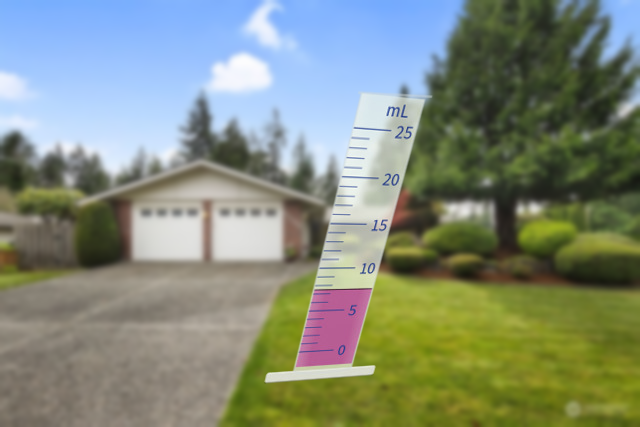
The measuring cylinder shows 7.5 mL
